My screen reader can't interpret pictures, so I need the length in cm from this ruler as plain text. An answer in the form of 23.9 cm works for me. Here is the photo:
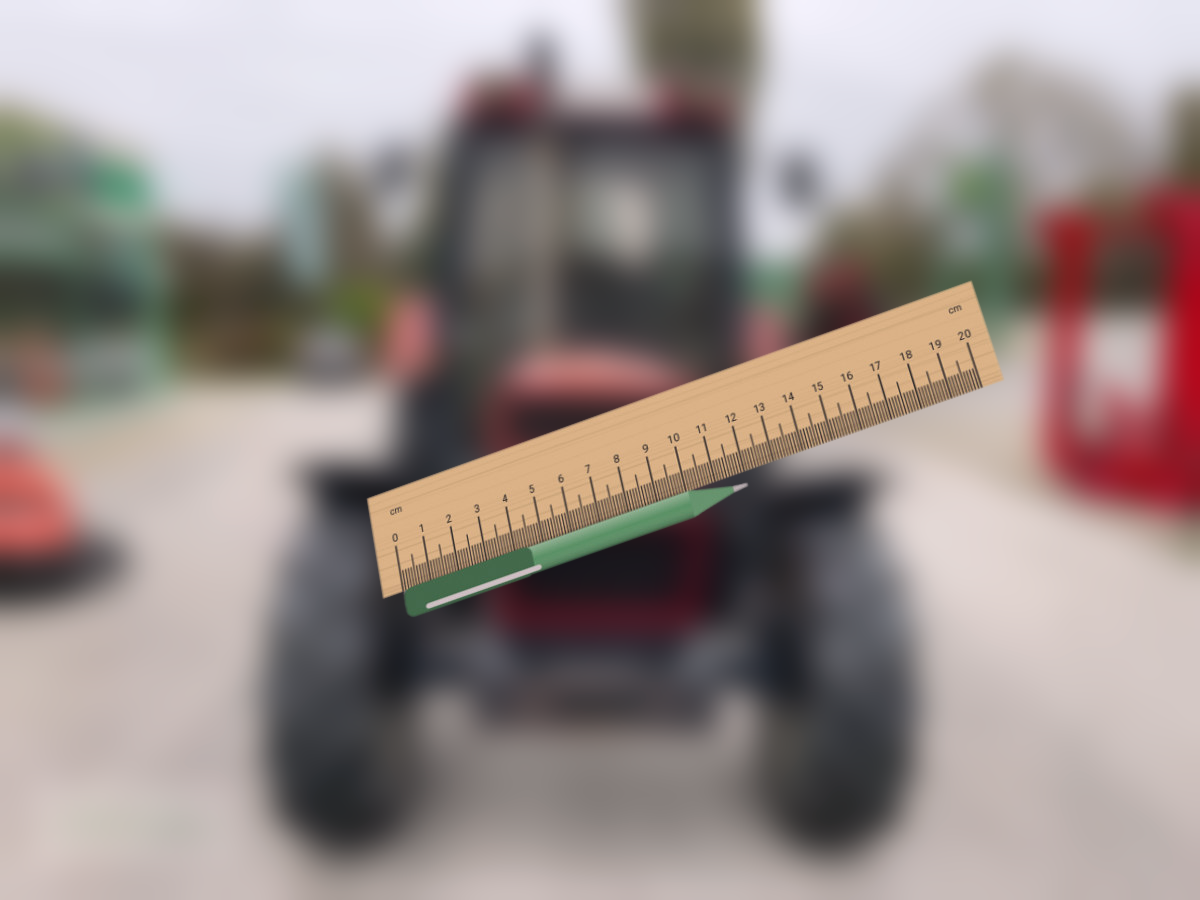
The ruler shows 12 cm
